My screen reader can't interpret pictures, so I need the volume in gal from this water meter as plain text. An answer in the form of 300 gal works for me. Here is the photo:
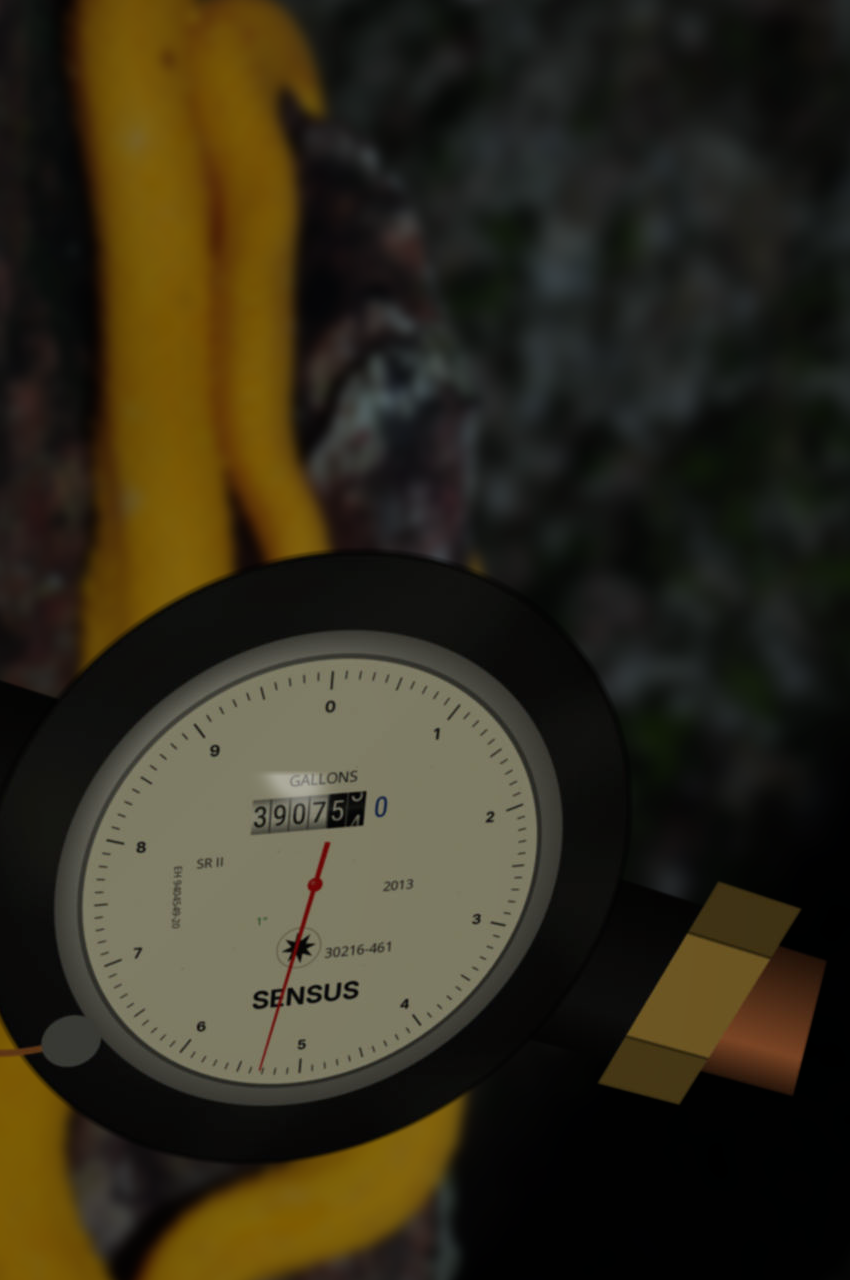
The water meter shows 3907535.3 gal
